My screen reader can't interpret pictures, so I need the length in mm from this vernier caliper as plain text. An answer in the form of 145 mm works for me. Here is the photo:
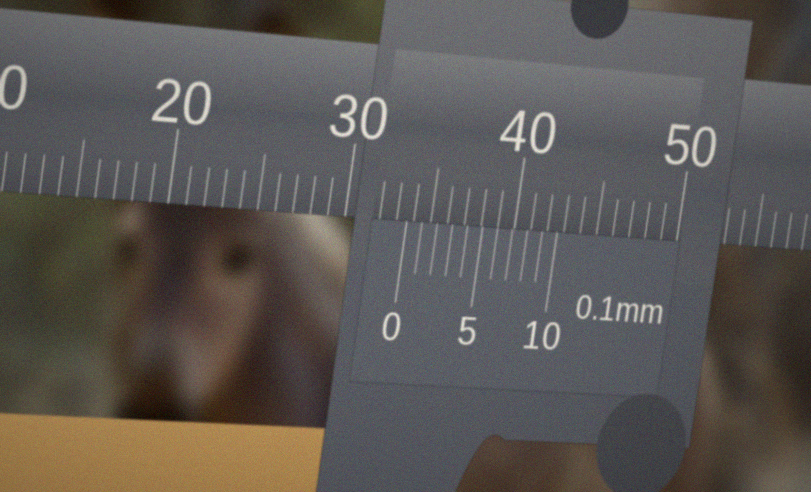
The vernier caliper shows 33.6 mm
